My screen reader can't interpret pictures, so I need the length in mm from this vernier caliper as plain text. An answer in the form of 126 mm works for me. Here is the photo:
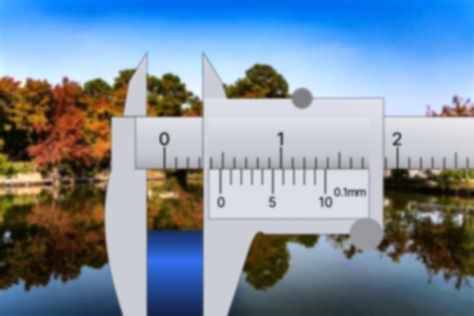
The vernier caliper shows 4.8 mm
